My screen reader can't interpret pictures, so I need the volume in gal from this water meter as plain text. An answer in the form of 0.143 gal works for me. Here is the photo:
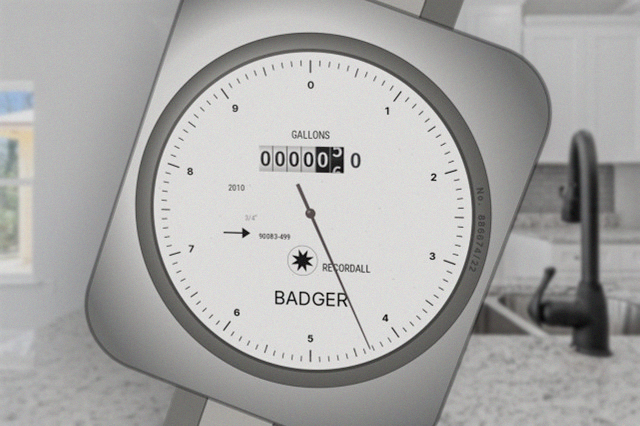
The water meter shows 54.3 gal
